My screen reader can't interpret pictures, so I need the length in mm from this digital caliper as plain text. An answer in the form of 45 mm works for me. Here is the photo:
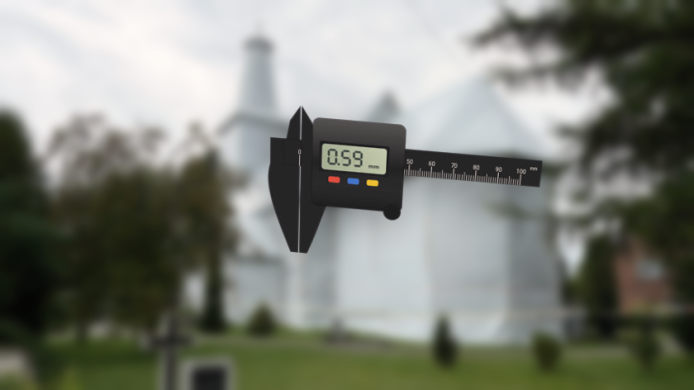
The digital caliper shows 0.59 mm
